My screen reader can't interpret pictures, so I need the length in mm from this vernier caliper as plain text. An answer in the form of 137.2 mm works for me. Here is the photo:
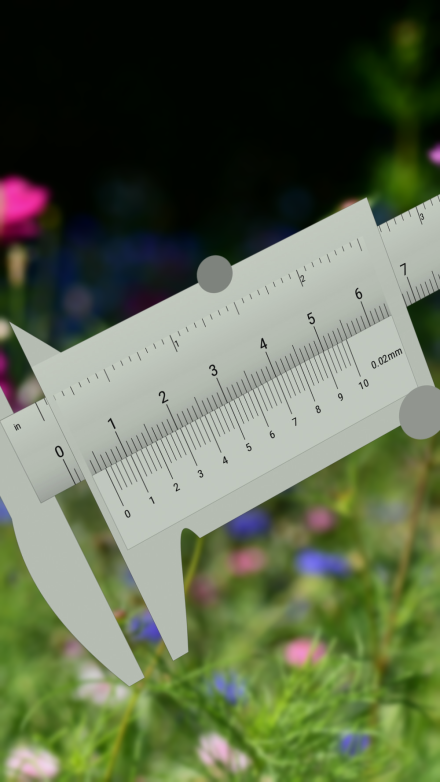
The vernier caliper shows 5.8 mm
